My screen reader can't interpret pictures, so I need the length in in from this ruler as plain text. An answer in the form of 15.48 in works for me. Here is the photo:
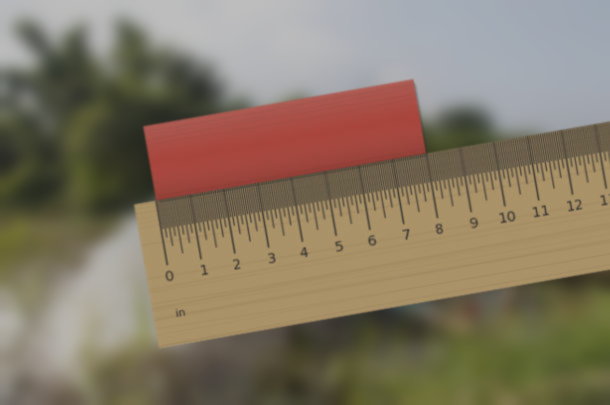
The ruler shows 8 in
